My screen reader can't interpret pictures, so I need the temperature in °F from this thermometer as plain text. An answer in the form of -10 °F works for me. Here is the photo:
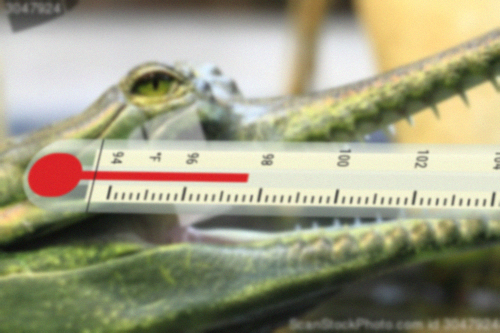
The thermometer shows 97.6 °F
